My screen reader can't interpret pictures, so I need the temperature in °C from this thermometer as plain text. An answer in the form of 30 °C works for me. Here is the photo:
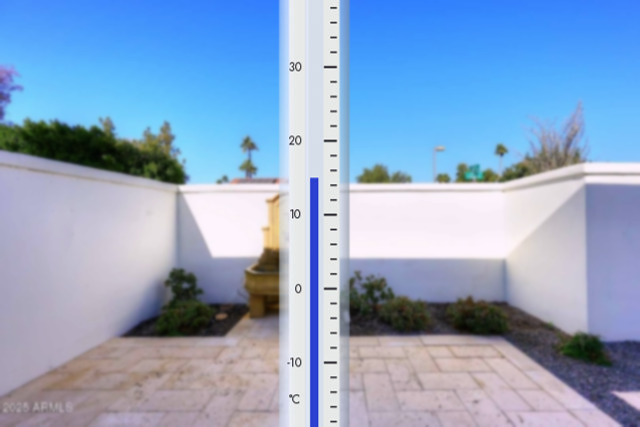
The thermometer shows 15 °C
